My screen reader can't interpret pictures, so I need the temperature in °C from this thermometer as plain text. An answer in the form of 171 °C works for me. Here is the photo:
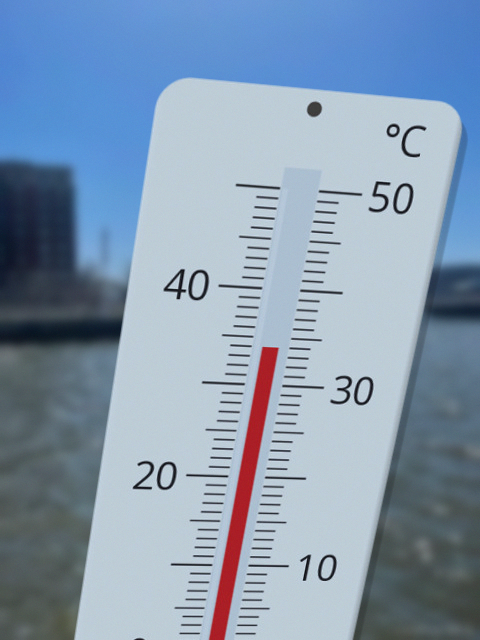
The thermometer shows 34 °C
